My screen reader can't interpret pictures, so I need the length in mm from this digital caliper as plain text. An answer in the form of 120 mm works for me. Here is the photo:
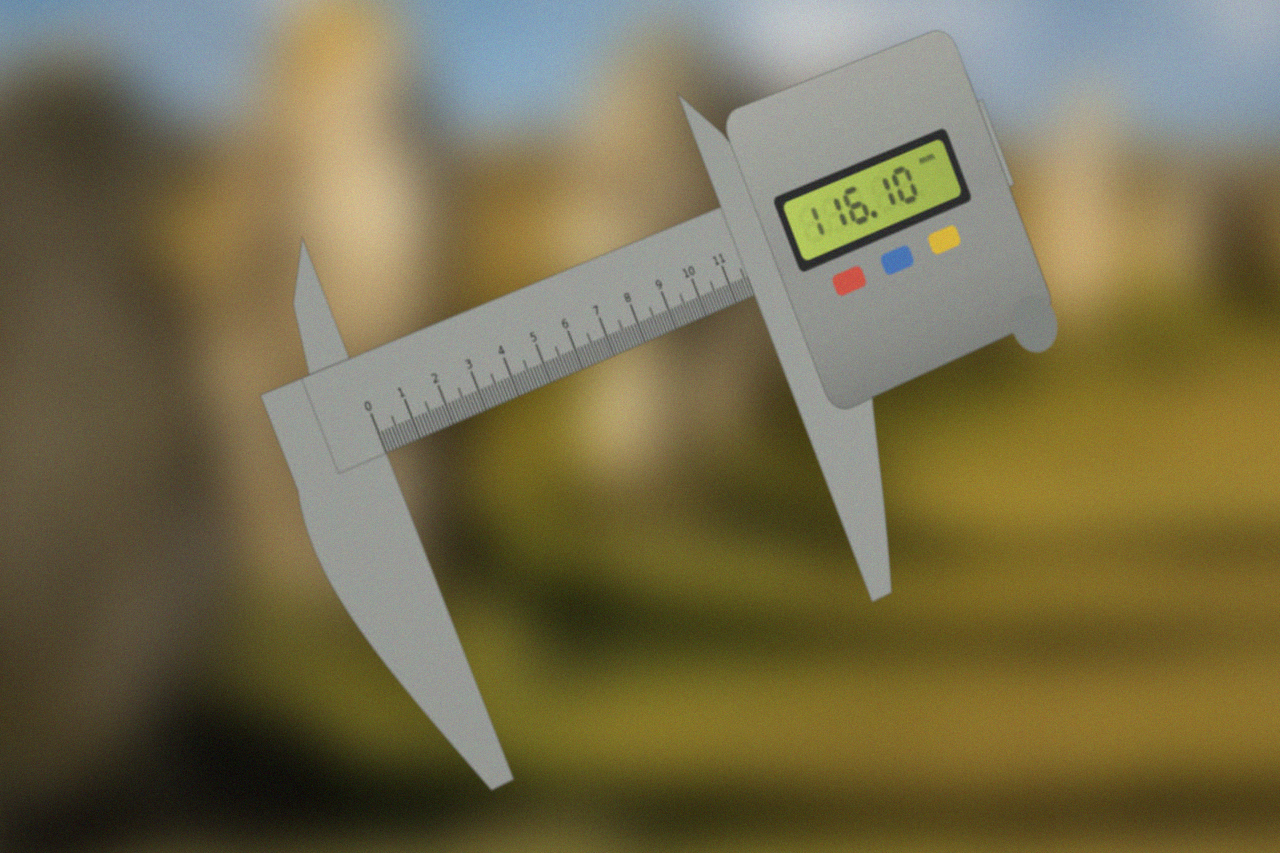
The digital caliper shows 116.10 mm
